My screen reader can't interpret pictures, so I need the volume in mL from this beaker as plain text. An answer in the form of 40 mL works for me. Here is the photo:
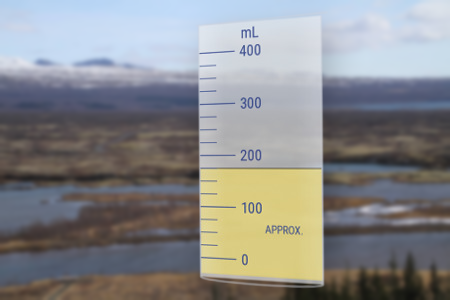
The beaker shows 175 mL
